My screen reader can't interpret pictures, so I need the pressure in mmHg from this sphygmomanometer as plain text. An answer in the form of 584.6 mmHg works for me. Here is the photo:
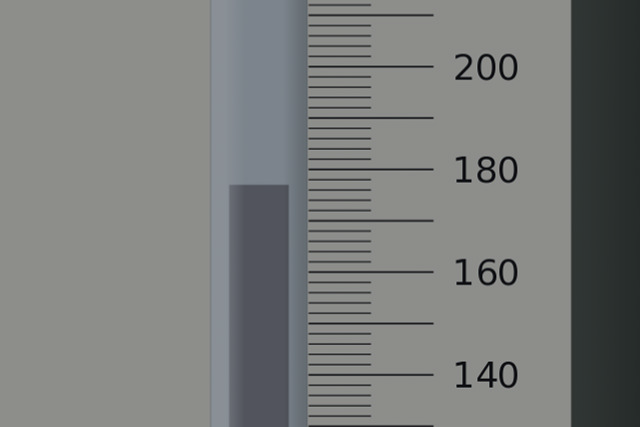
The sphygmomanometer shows 177 mmHg
